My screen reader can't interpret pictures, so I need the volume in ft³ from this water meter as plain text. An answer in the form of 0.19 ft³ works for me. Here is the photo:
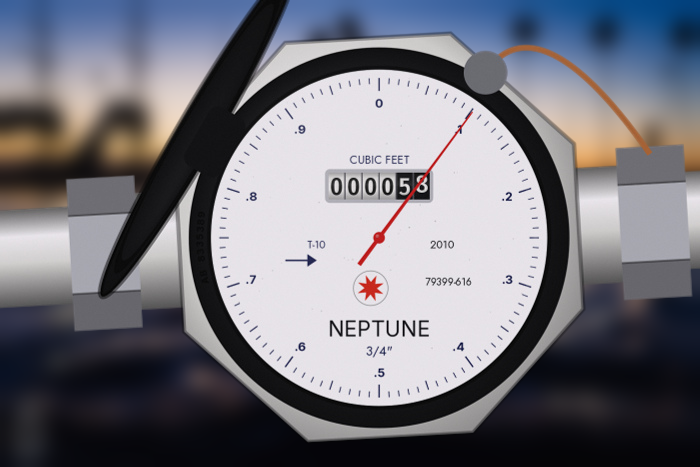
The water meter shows 58.10 ft³
